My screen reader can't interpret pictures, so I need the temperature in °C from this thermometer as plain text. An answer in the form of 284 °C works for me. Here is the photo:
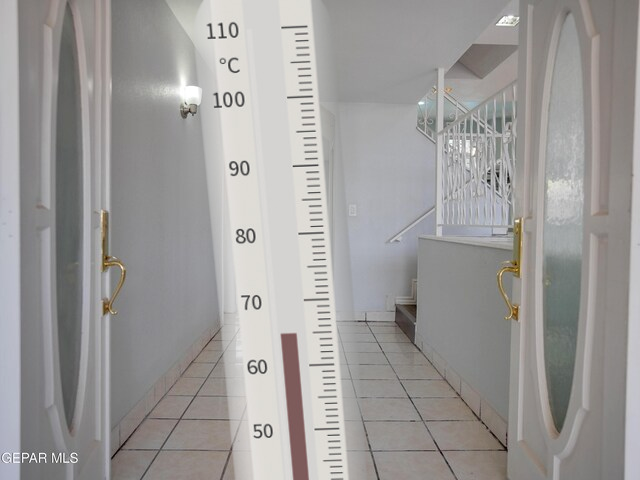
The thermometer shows 65 °C
